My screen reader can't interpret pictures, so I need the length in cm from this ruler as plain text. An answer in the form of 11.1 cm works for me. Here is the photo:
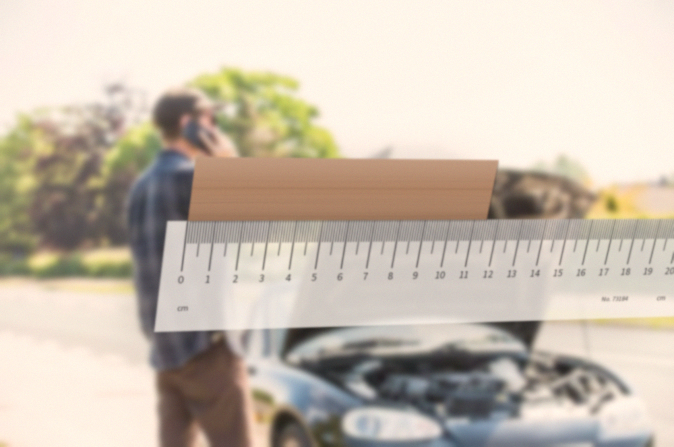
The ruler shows 11.5 cm
